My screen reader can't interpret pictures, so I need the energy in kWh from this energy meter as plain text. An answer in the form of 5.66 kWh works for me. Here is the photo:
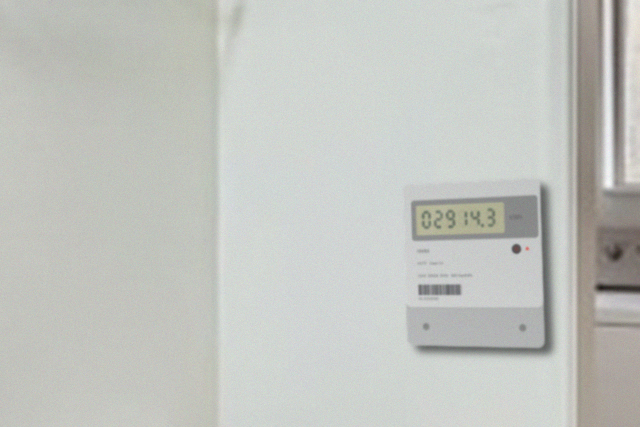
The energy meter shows 2914.3 kWh
